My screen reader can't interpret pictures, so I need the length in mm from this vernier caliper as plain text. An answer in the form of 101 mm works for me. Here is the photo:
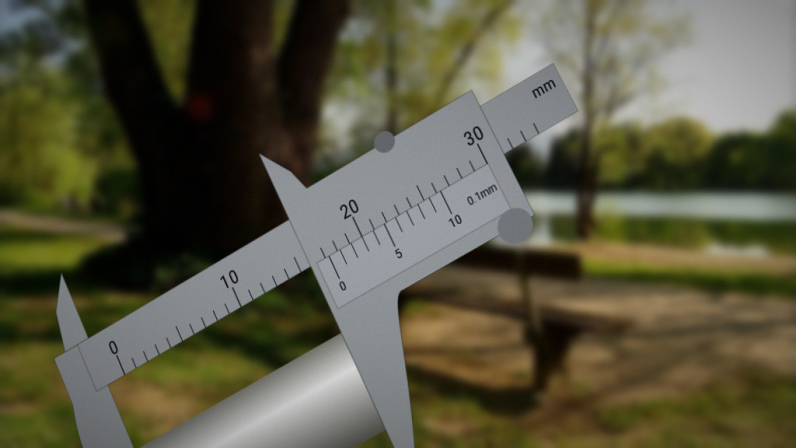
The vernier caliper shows 17.3 mm
